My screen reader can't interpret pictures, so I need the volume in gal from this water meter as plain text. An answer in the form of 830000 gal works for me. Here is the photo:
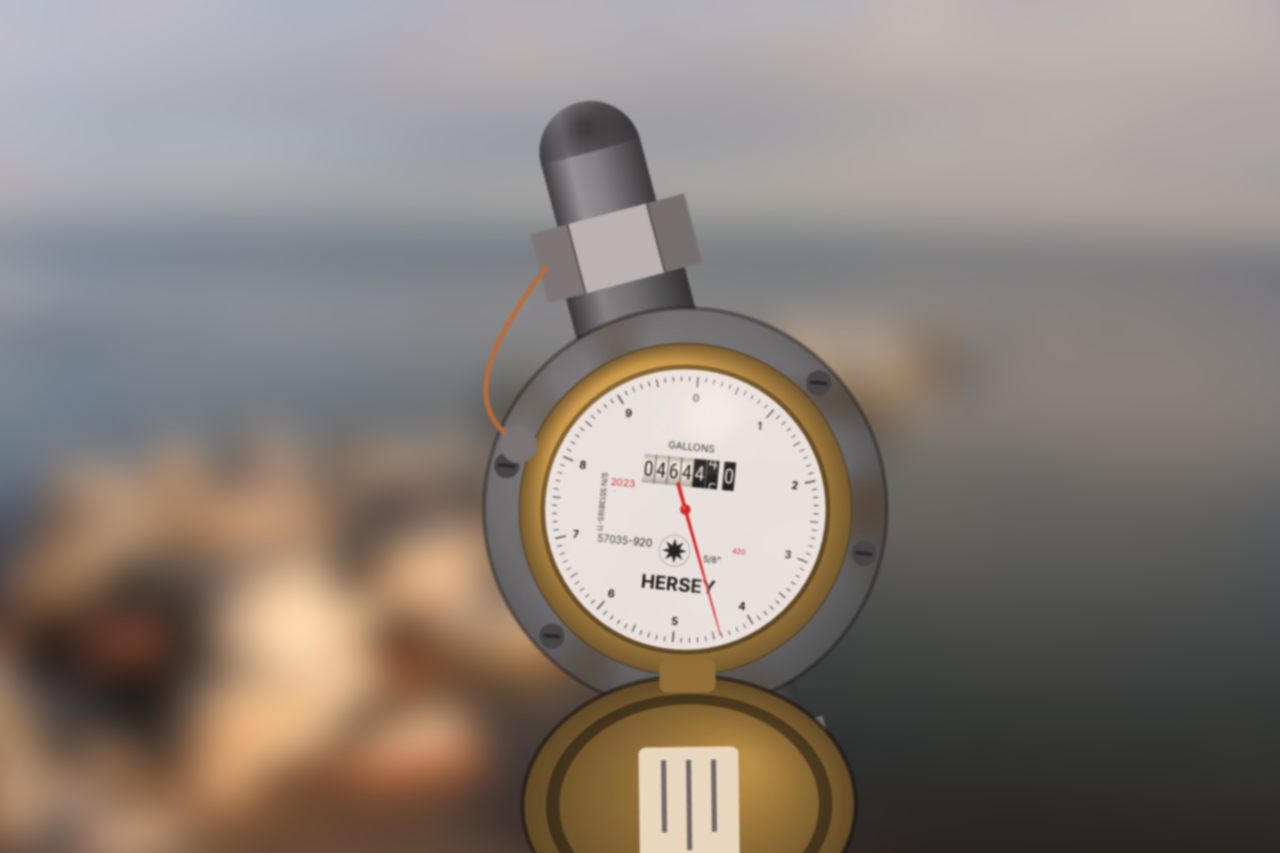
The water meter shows 464444.4 gal
